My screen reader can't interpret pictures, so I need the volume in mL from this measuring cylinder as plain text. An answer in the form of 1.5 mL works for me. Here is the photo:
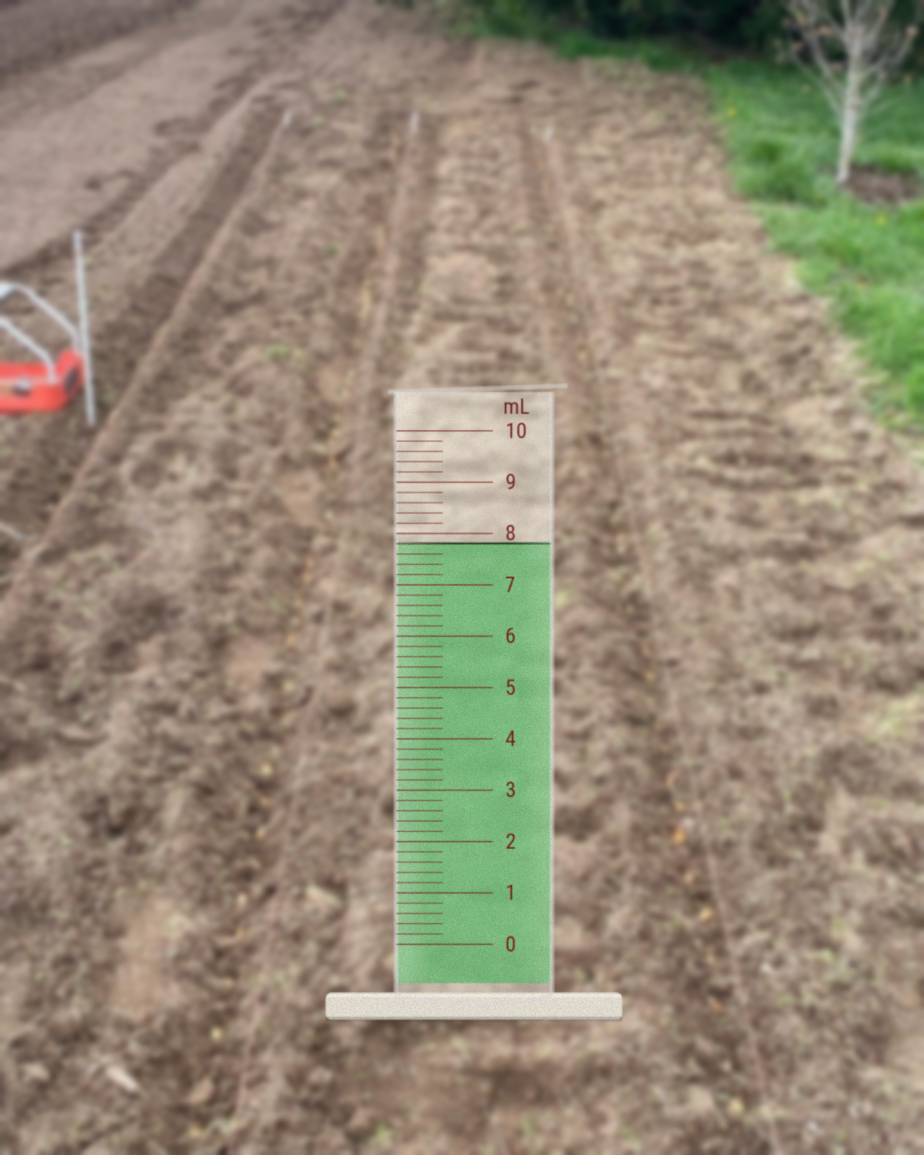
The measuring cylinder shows 7.8 mL
